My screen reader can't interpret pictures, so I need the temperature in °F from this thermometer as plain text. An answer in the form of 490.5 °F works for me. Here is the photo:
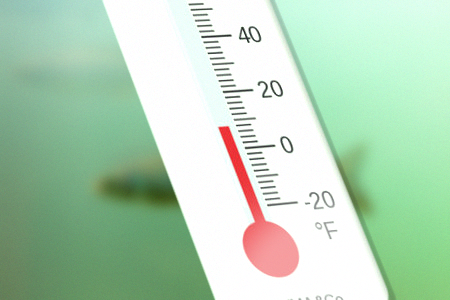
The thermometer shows 8 °F
